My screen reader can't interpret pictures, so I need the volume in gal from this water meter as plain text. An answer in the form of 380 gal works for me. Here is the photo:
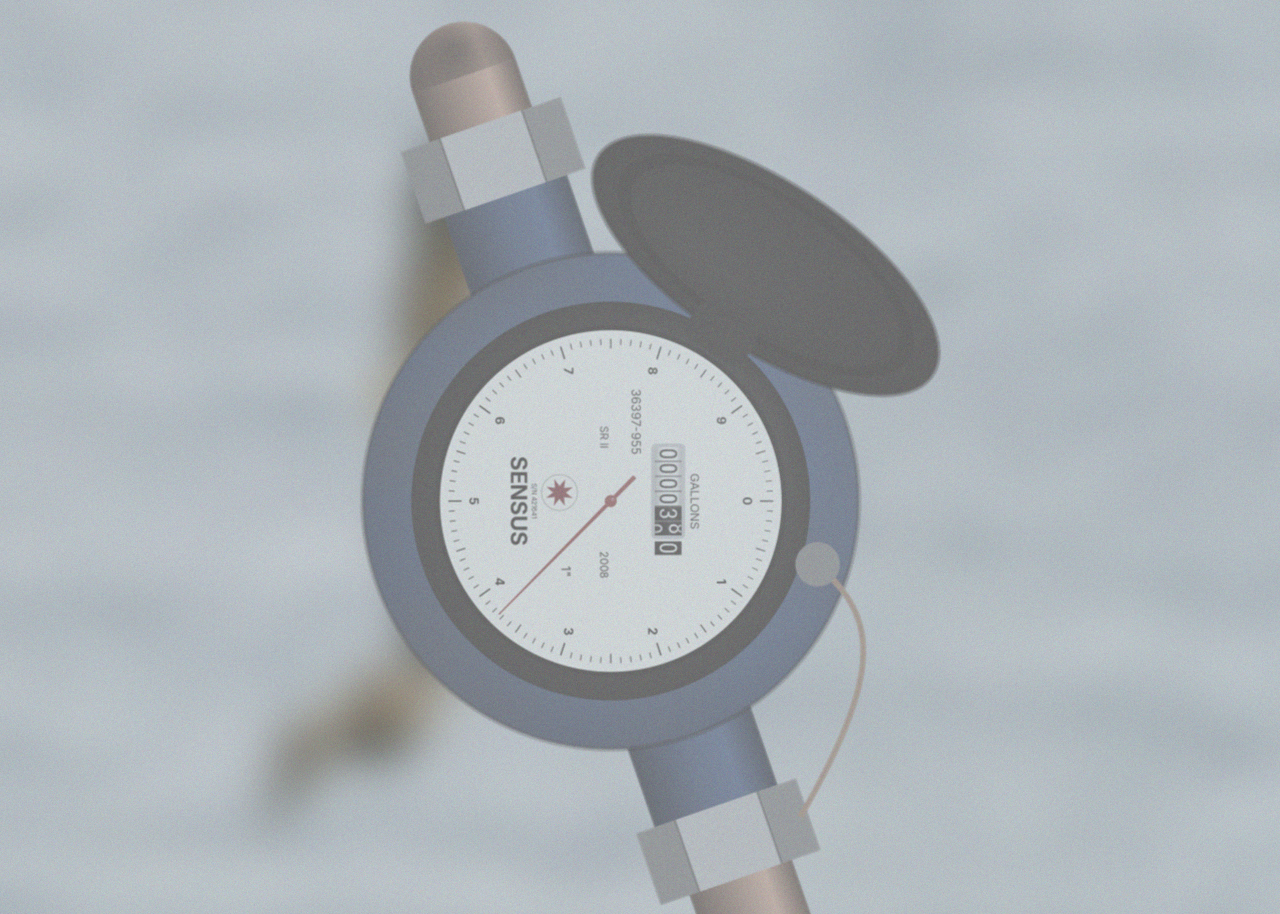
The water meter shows 383.7 gal
